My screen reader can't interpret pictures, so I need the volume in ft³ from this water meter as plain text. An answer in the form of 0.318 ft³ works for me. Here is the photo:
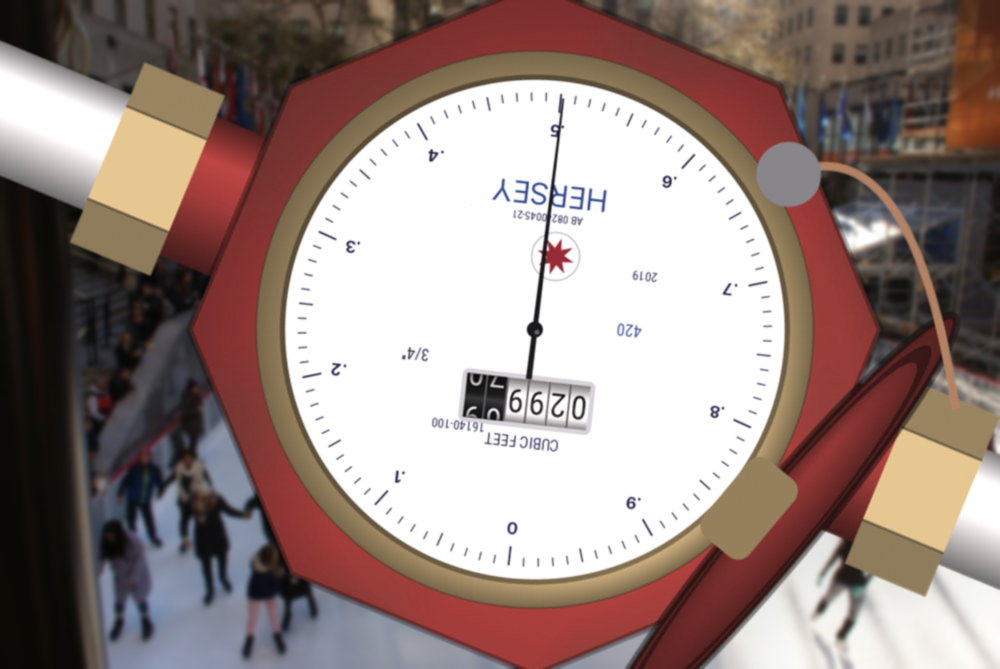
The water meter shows 29969.50 ft³
